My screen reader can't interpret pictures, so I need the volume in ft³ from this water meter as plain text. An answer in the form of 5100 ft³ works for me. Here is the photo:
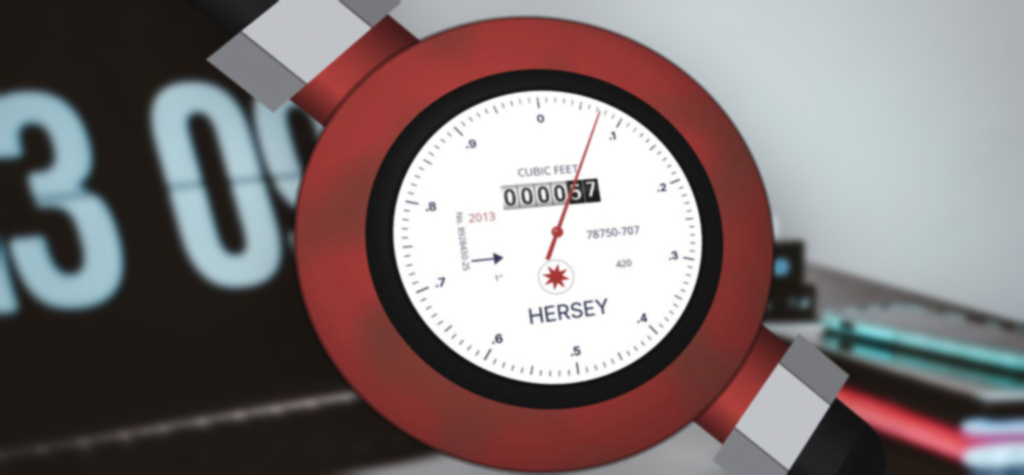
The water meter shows 57.07 ft³
